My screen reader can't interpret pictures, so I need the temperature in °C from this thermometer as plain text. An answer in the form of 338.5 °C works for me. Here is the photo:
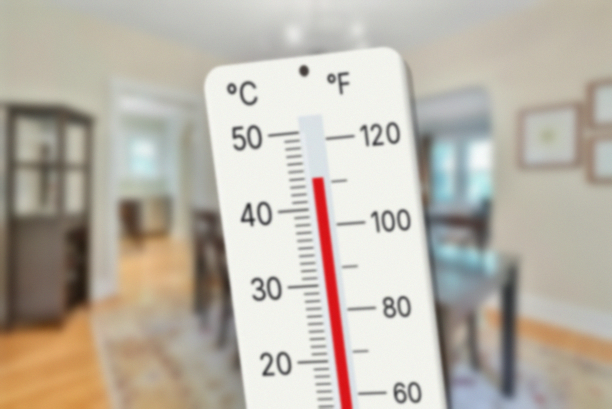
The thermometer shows 44 °C
